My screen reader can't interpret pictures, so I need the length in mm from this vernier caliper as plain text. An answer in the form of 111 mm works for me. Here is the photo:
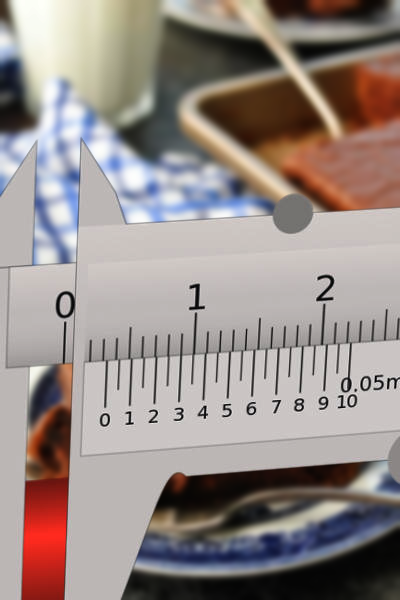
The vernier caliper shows 3.3 mm
